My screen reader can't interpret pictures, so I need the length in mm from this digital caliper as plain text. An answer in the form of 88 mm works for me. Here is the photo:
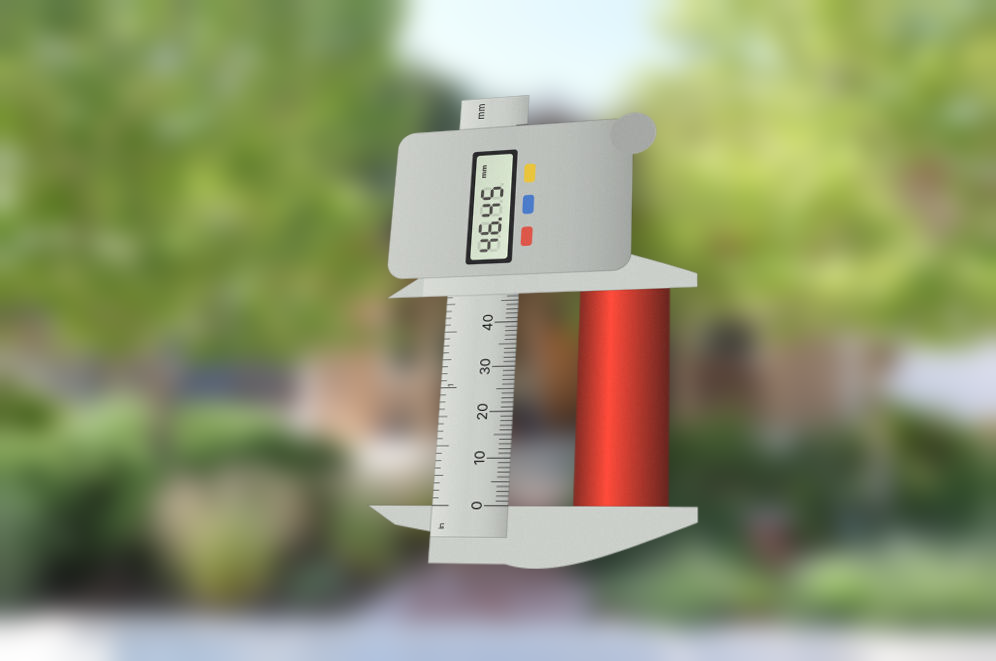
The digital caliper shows 46.45 mm
